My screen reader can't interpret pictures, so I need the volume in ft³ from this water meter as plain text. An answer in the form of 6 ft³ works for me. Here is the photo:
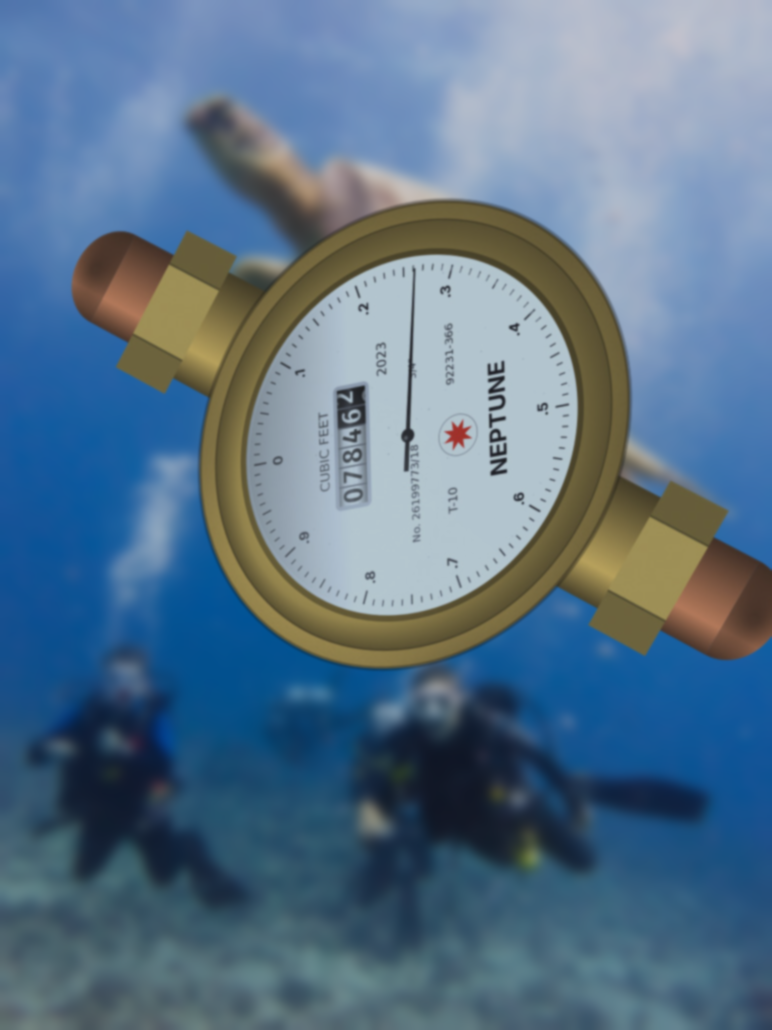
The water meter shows 78462.26 ft³
